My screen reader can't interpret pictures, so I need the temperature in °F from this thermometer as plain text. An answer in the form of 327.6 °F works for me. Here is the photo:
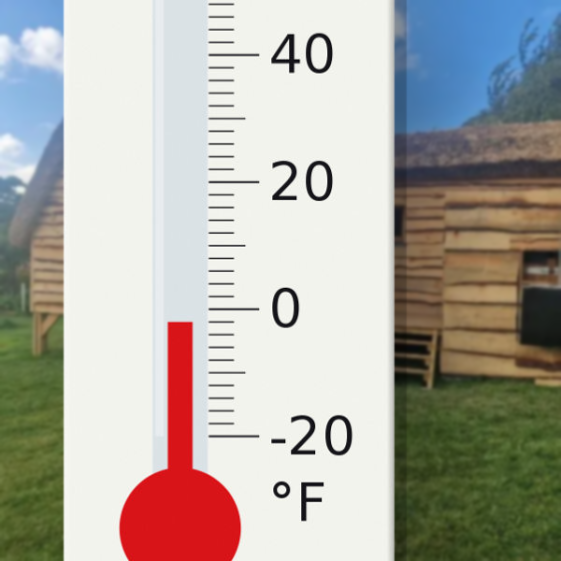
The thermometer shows -2 °F
